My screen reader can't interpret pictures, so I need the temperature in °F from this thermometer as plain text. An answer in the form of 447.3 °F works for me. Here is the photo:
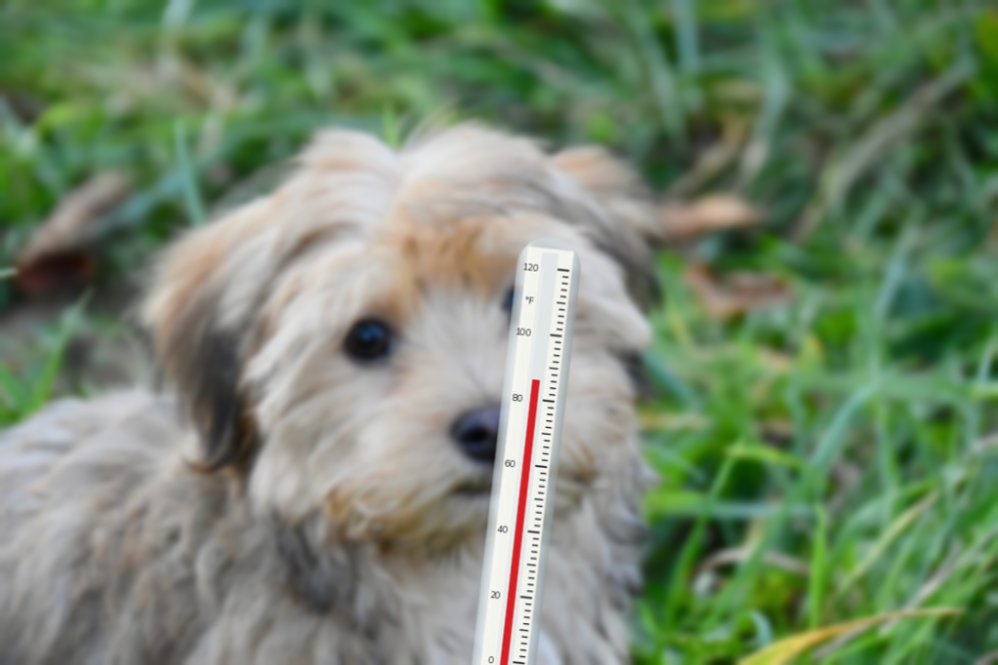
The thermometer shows 86 °F
